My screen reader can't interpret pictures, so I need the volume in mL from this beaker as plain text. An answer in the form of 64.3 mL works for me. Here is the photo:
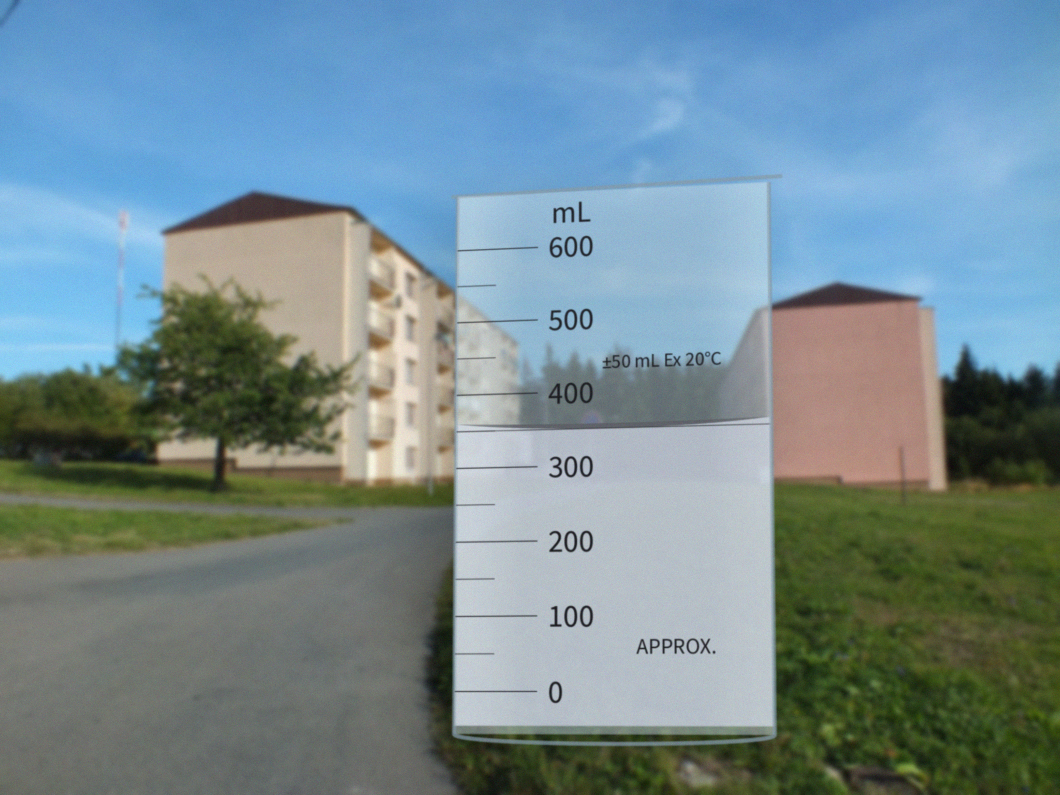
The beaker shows 350 mL
